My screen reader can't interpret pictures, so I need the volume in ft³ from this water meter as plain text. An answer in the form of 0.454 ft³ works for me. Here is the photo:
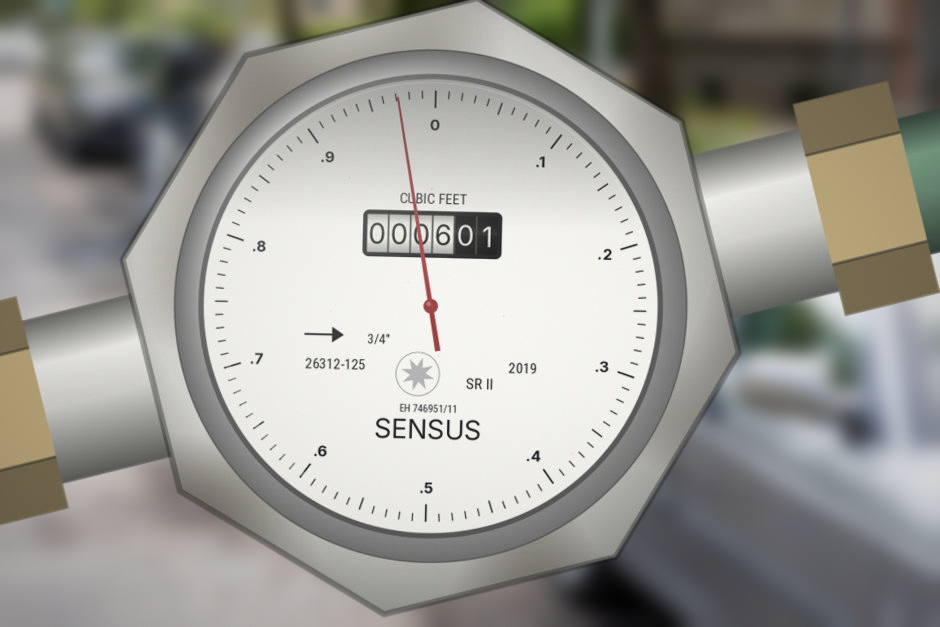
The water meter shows 600.97 ft³
